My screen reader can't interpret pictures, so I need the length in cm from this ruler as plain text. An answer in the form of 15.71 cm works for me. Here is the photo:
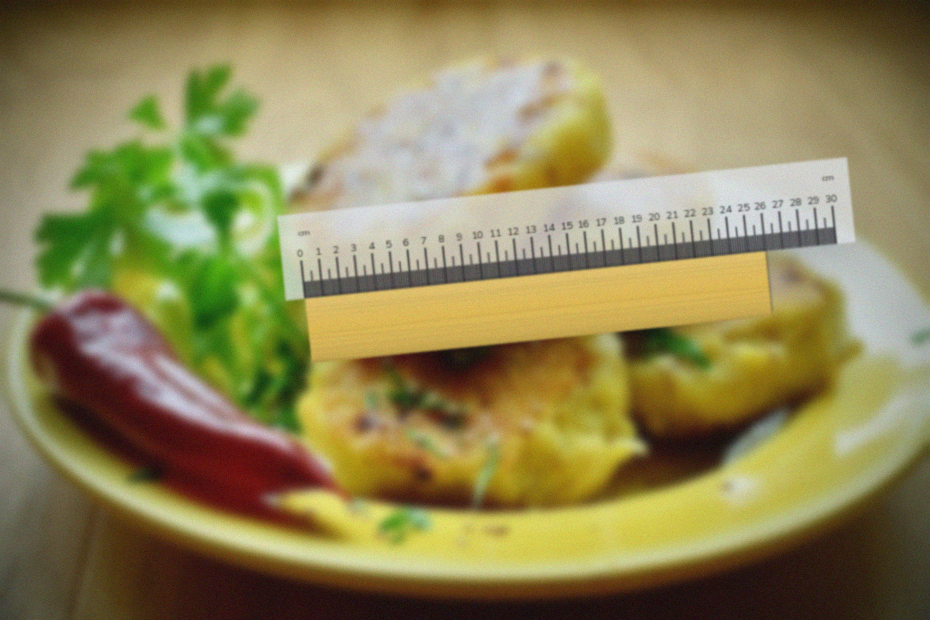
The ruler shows 26 cm
